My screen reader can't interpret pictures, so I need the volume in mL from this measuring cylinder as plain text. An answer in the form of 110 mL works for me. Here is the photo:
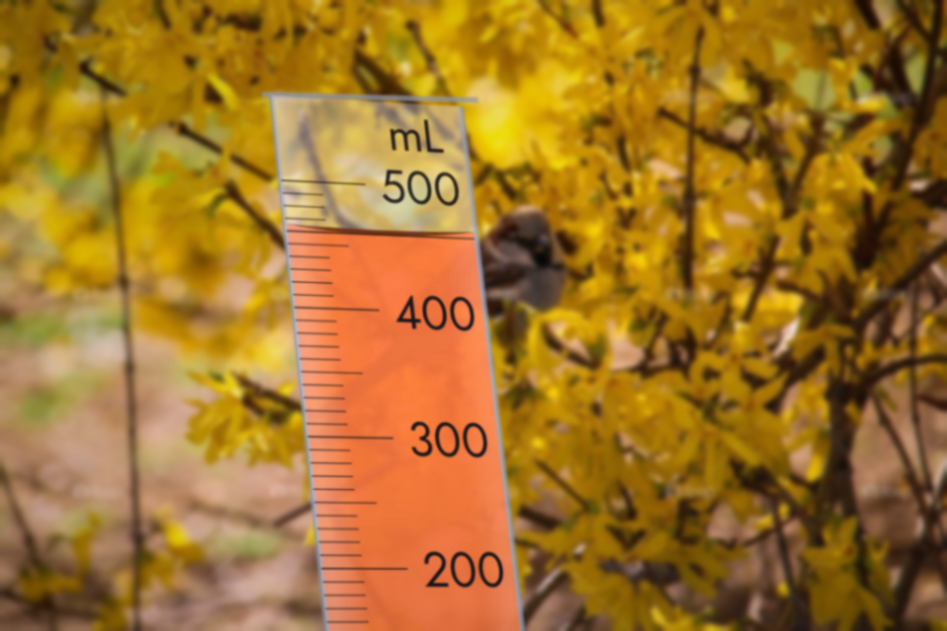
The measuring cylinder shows 460 mL
